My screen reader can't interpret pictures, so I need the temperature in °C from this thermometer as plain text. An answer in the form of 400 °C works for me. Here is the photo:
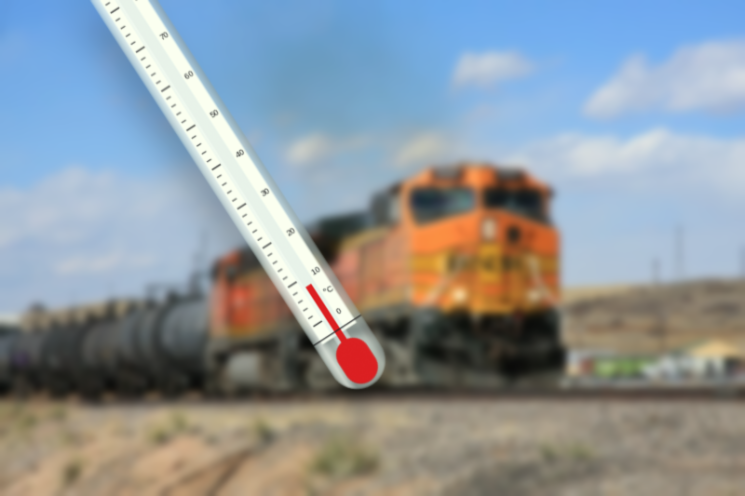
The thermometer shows 8 °C
